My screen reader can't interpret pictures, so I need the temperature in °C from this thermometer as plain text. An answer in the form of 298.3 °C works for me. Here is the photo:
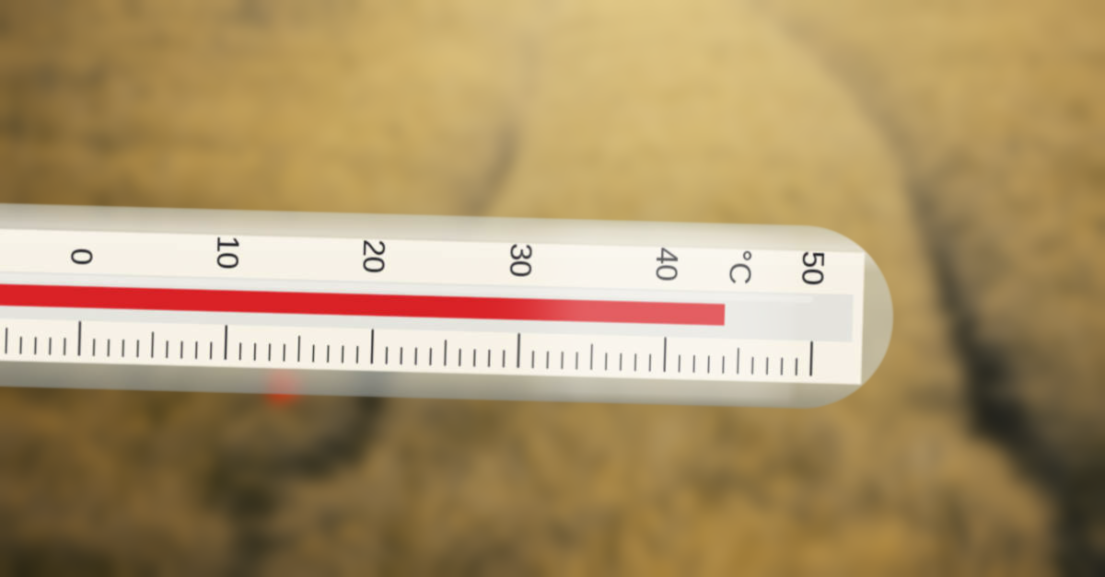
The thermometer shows 44 °C
